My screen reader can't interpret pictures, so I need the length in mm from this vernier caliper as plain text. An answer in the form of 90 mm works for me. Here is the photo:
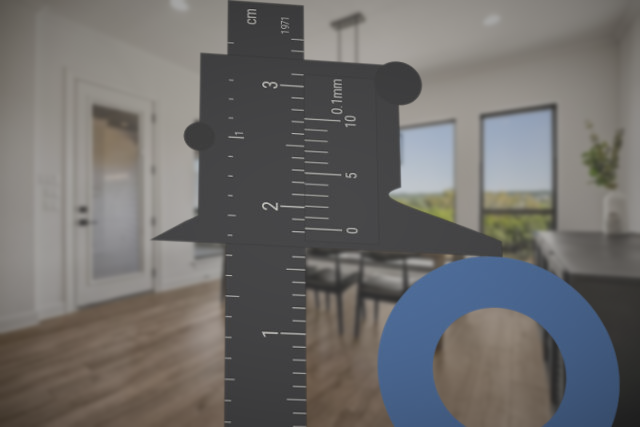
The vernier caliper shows 18.3 mm
